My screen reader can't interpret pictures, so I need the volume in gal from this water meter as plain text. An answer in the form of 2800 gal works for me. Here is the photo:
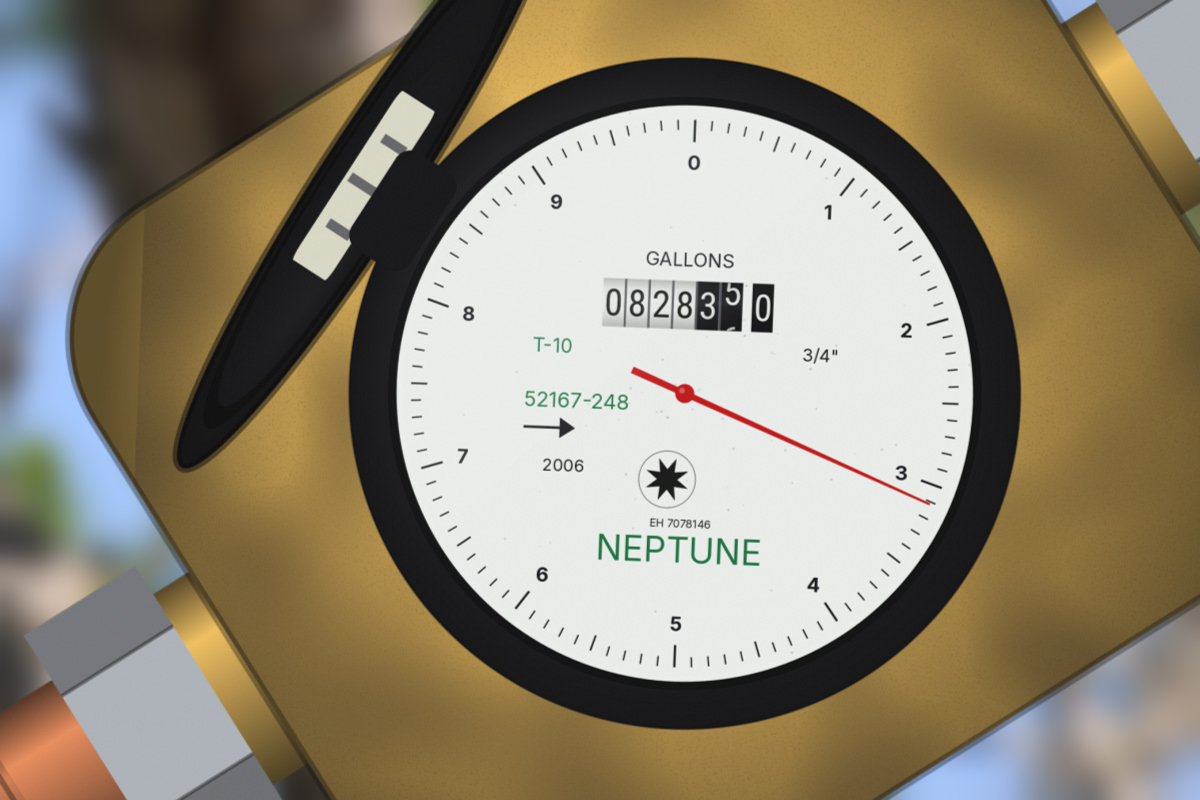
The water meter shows 828353.1 gal
